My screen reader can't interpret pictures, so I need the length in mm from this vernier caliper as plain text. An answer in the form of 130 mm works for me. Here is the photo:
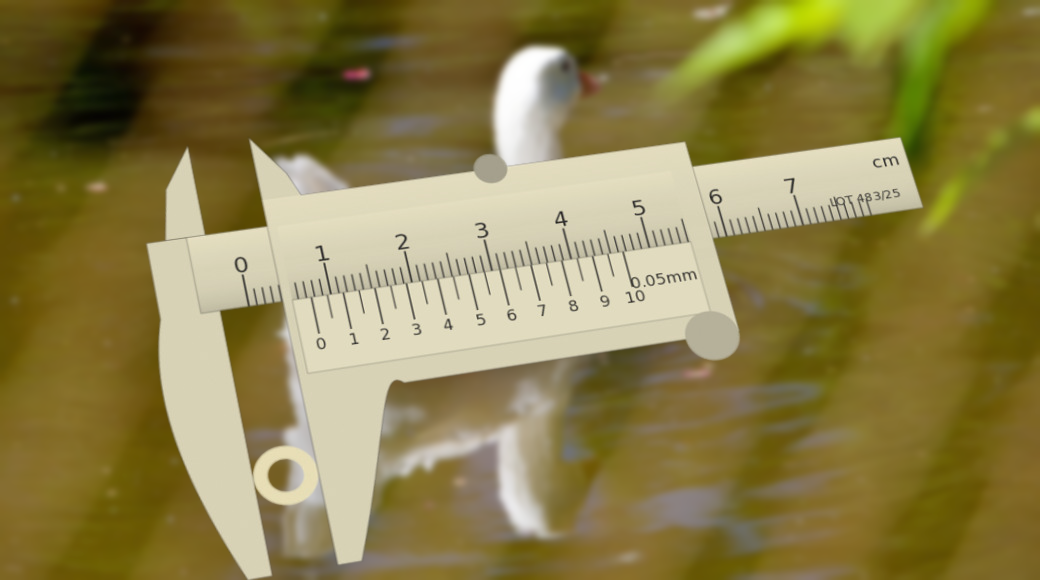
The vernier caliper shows 7.6 mm
